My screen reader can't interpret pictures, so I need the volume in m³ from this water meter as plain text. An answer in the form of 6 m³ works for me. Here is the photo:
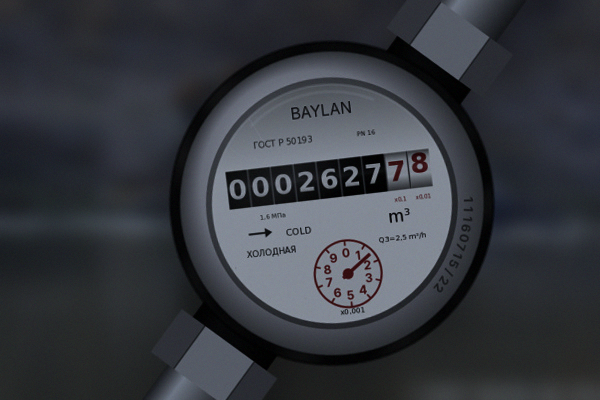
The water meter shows 2627.781 m³
